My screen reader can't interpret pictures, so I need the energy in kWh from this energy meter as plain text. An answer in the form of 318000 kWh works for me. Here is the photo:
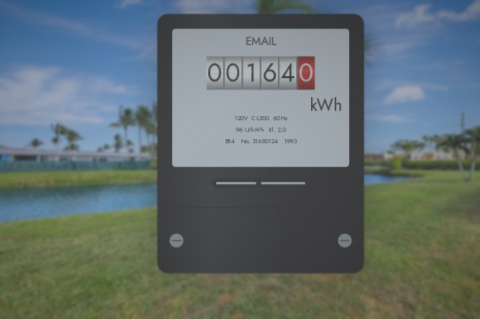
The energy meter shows 164.0 kWh
